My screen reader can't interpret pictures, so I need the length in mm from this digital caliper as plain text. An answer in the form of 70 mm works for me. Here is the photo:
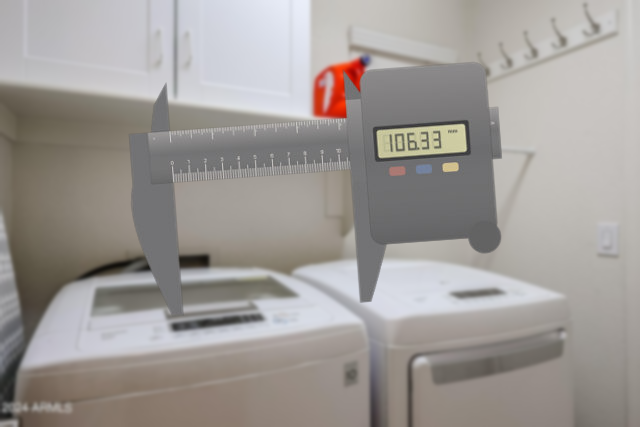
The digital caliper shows 106.33 mm
